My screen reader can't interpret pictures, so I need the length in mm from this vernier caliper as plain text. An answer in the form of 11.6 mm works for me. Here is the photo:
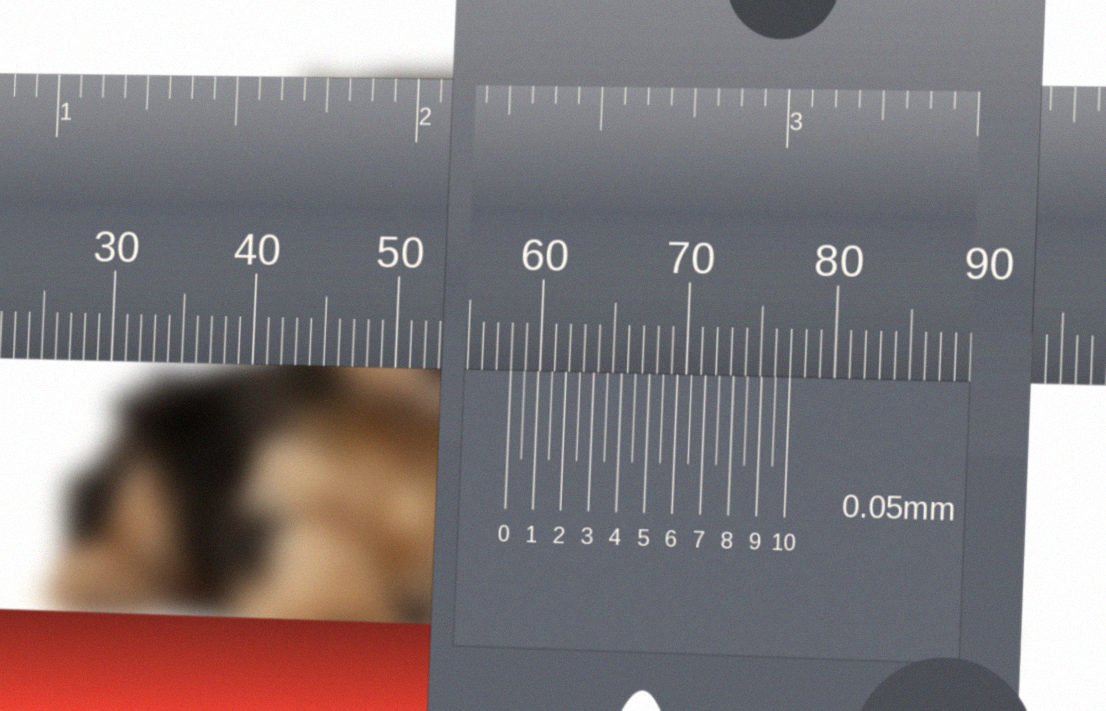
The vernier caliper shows 58.0 mm
